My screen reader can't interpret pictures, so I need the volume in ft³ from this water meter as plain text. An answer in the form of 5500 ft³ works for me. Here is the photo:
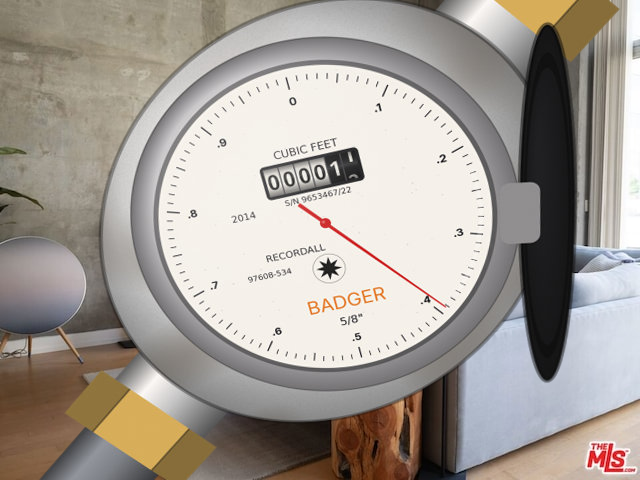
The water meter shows 11.39 ft³
